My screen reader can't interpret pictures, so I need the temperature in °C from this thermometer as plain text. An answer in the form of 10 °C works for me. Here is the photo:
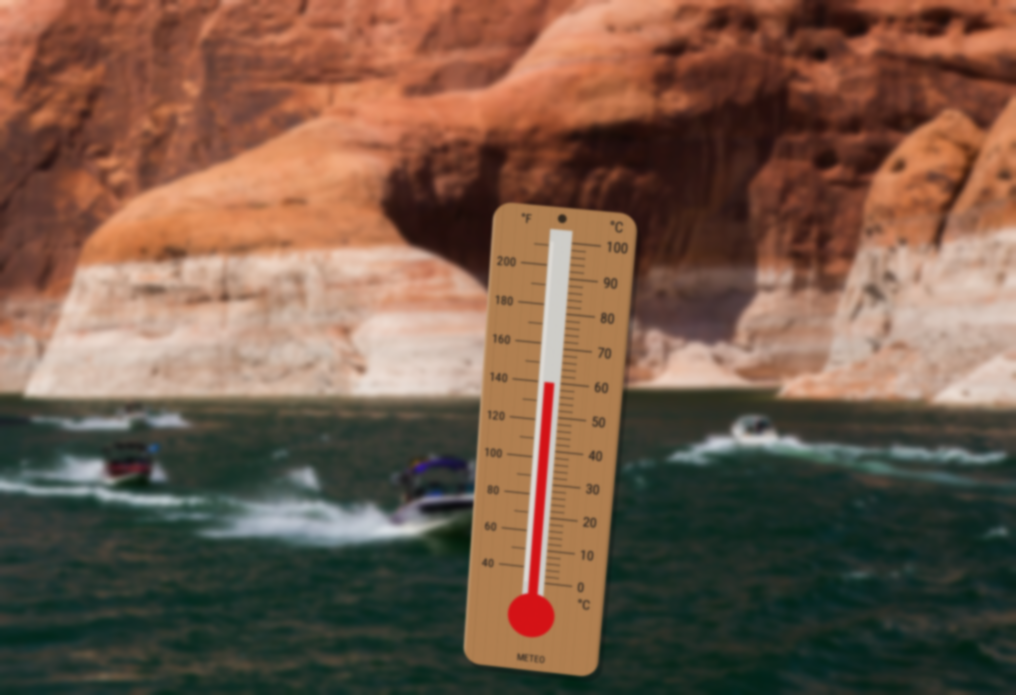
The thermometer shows 60 °C
